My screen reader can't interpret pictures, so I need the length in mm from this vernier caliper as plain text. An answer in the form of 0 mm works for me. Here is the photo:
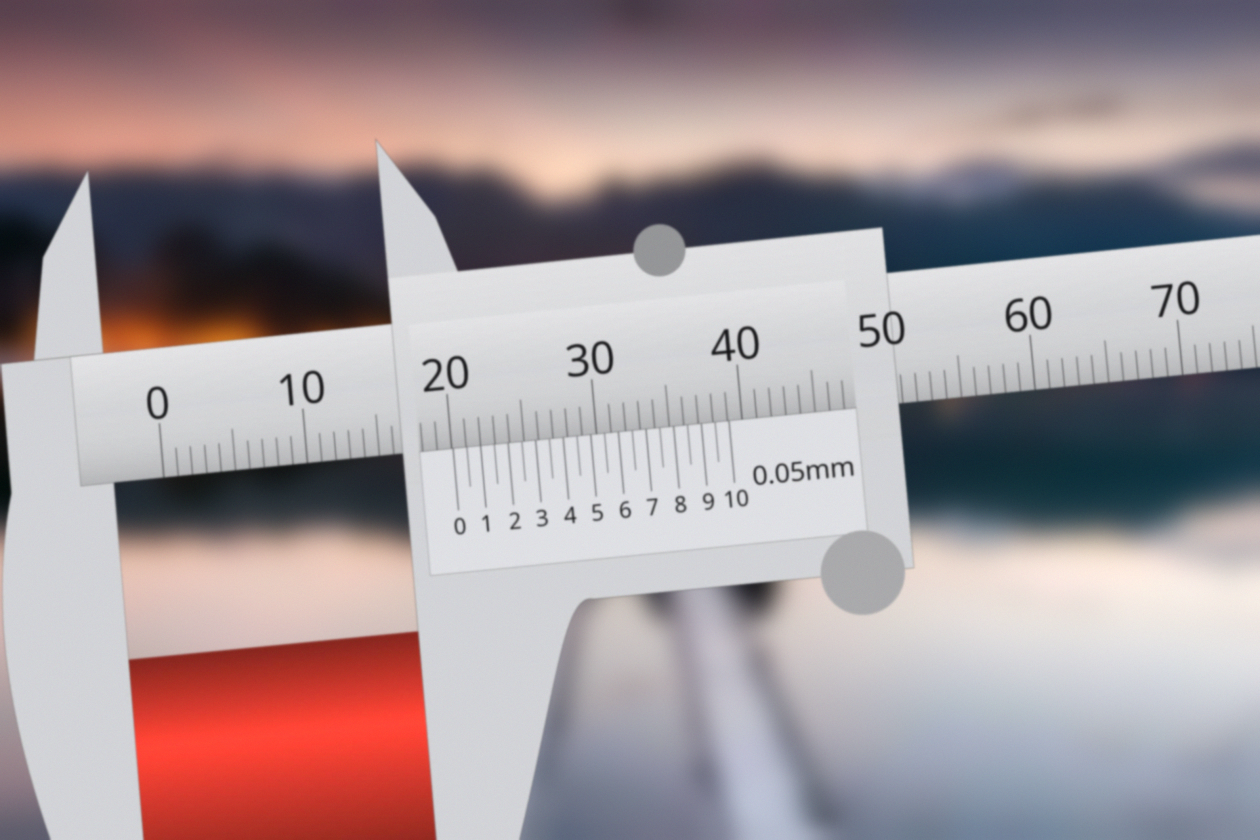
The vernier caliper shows 20.1 mm
